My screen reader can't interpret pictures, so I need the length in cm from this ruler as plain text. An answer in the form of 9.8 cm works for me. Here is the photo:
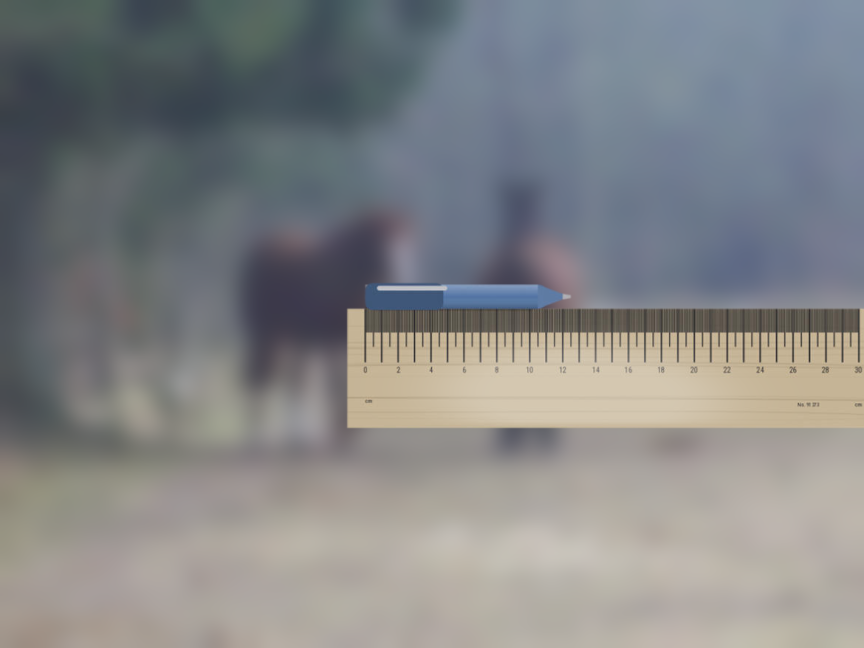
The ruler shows 12.5 cm
